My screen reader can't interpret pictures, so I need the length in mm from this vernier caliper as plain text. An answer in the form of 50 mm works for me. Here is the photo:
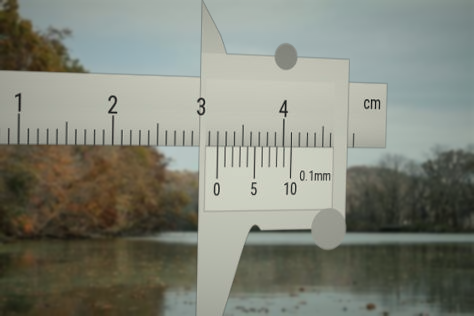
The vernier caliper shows 32.0 mm
